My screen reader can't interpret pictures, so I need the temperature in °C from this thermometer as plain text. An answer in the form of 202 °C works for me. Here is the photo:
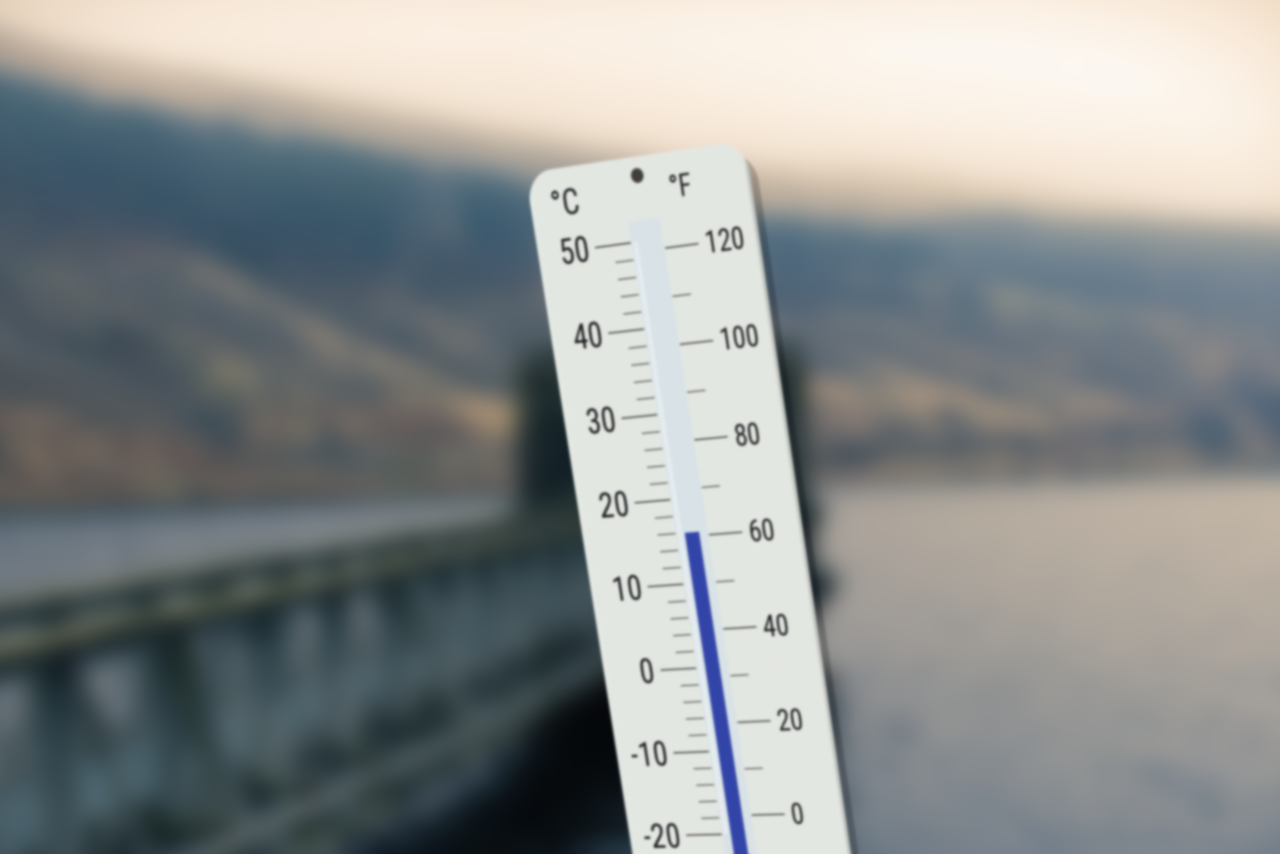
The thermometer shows 16 °C
